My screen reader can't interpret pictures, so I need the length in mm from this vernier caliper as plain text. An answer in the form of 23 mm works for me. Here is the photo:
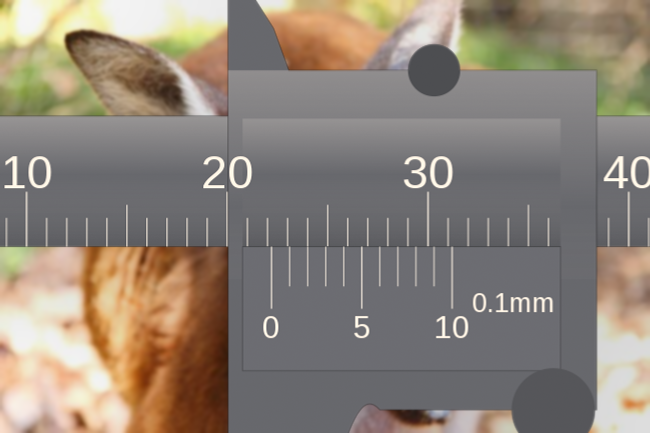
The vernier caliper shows 22.2 mm
